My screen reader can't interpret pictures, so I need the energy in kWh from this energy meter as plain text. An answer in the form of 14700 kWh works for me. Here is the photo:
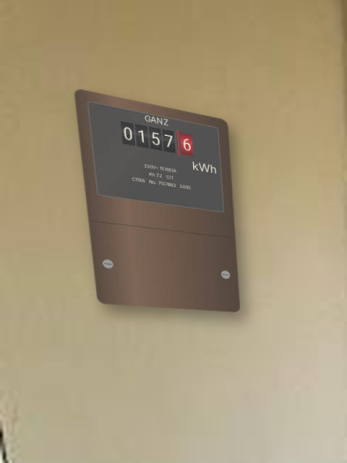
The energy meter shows 157.6 kWh
